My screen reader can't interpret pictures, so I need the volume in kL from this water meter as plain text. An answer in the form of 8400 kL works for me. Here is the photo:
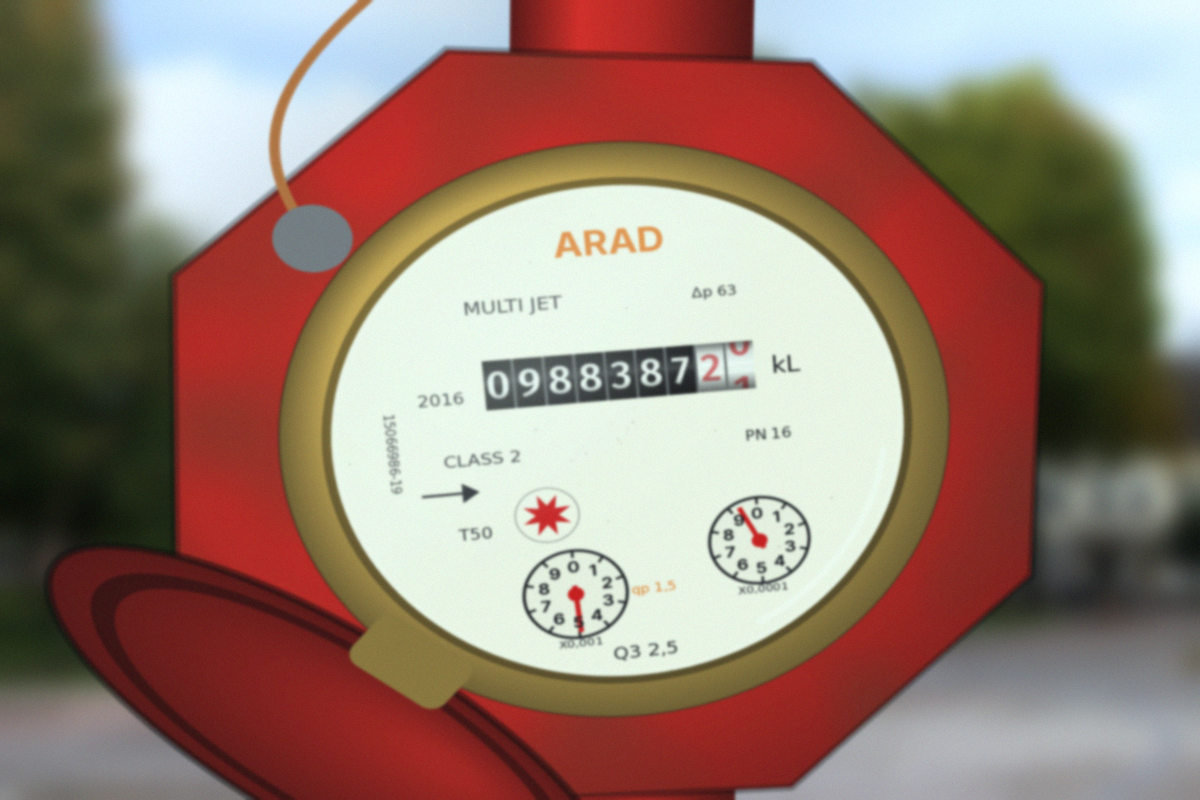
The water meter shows 988387.2049 kL
